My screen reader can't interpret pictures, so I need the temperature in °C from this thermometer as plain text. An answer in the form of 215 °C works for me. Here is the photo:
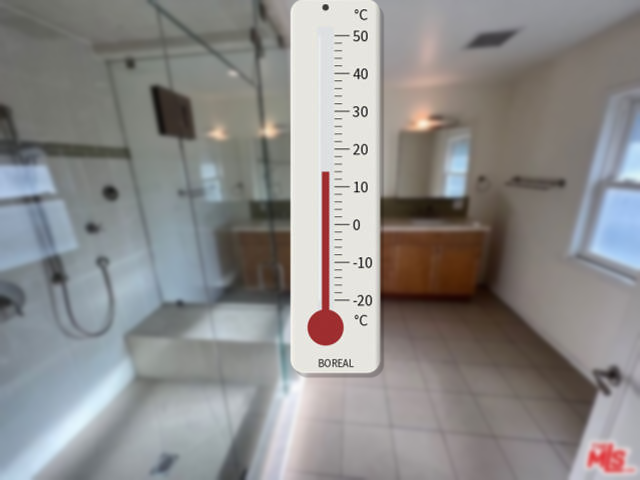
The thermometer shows 14 °C
